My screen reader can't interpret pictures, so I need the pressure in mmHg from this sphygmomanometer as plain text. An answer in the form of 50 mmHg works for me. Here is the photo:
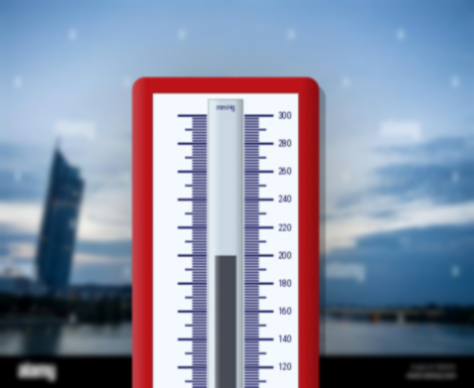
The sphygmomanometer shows 200 mmHg
